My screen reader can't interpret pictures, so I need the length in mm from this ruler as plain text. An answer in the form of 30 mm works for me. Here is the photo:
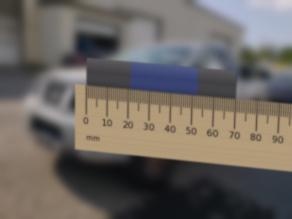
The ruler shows 70 mm
